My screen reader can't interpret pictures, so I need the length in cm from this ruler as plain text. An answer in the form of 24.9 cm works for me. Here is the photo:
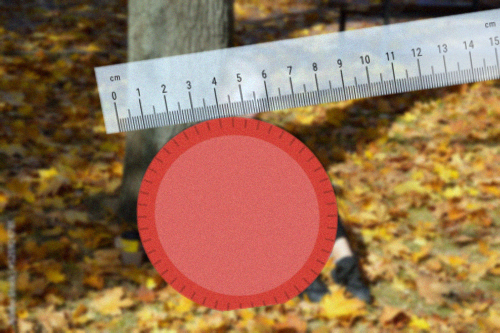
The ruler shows 8 cm
